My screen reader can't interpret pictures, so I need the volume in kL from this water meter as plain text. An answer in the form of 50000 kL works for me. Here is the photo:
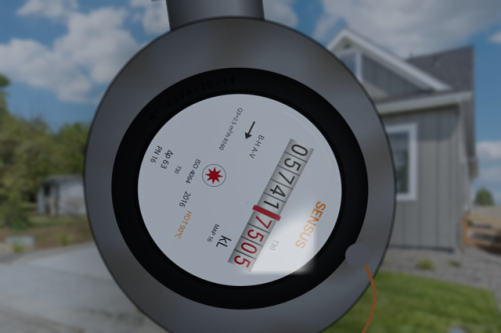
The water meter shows 5741.7505 kL
